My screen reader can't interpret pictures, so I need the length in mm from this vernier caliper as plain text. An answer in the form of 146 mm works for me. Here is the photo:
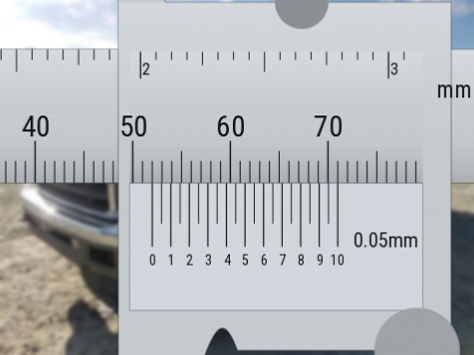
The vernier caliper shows 52.0 mm
